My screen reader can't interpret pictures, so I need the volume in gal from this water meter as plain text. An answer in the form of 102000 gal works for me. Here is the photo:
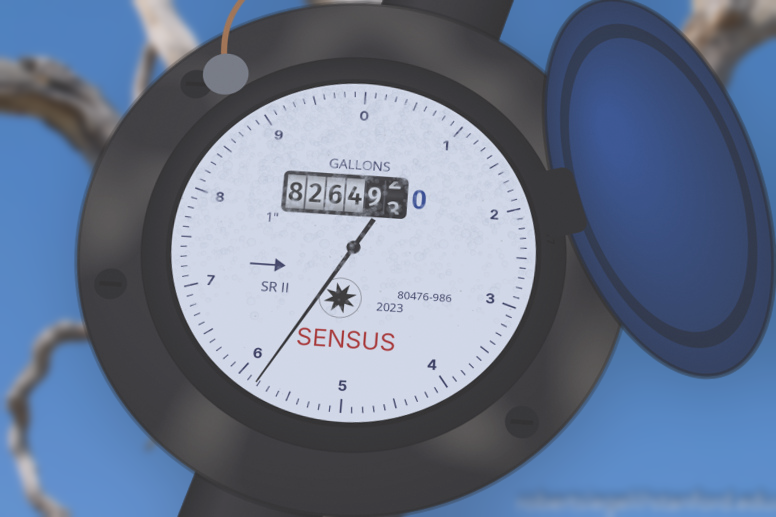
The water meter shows 8264925.8 gal
